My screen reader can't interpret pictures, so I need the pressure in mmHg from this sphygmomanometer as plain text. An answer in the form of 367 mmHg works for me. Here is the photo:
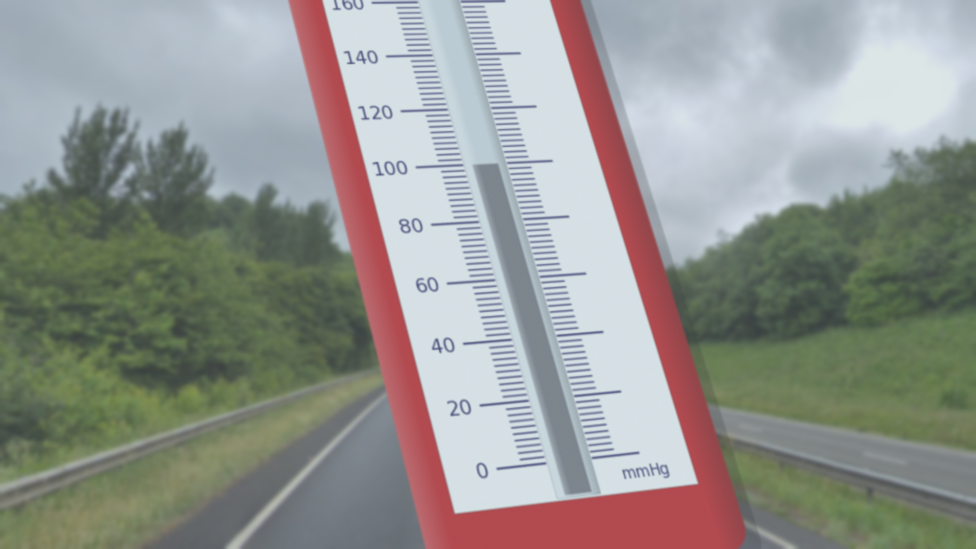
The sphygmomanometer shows 100 mmHg
